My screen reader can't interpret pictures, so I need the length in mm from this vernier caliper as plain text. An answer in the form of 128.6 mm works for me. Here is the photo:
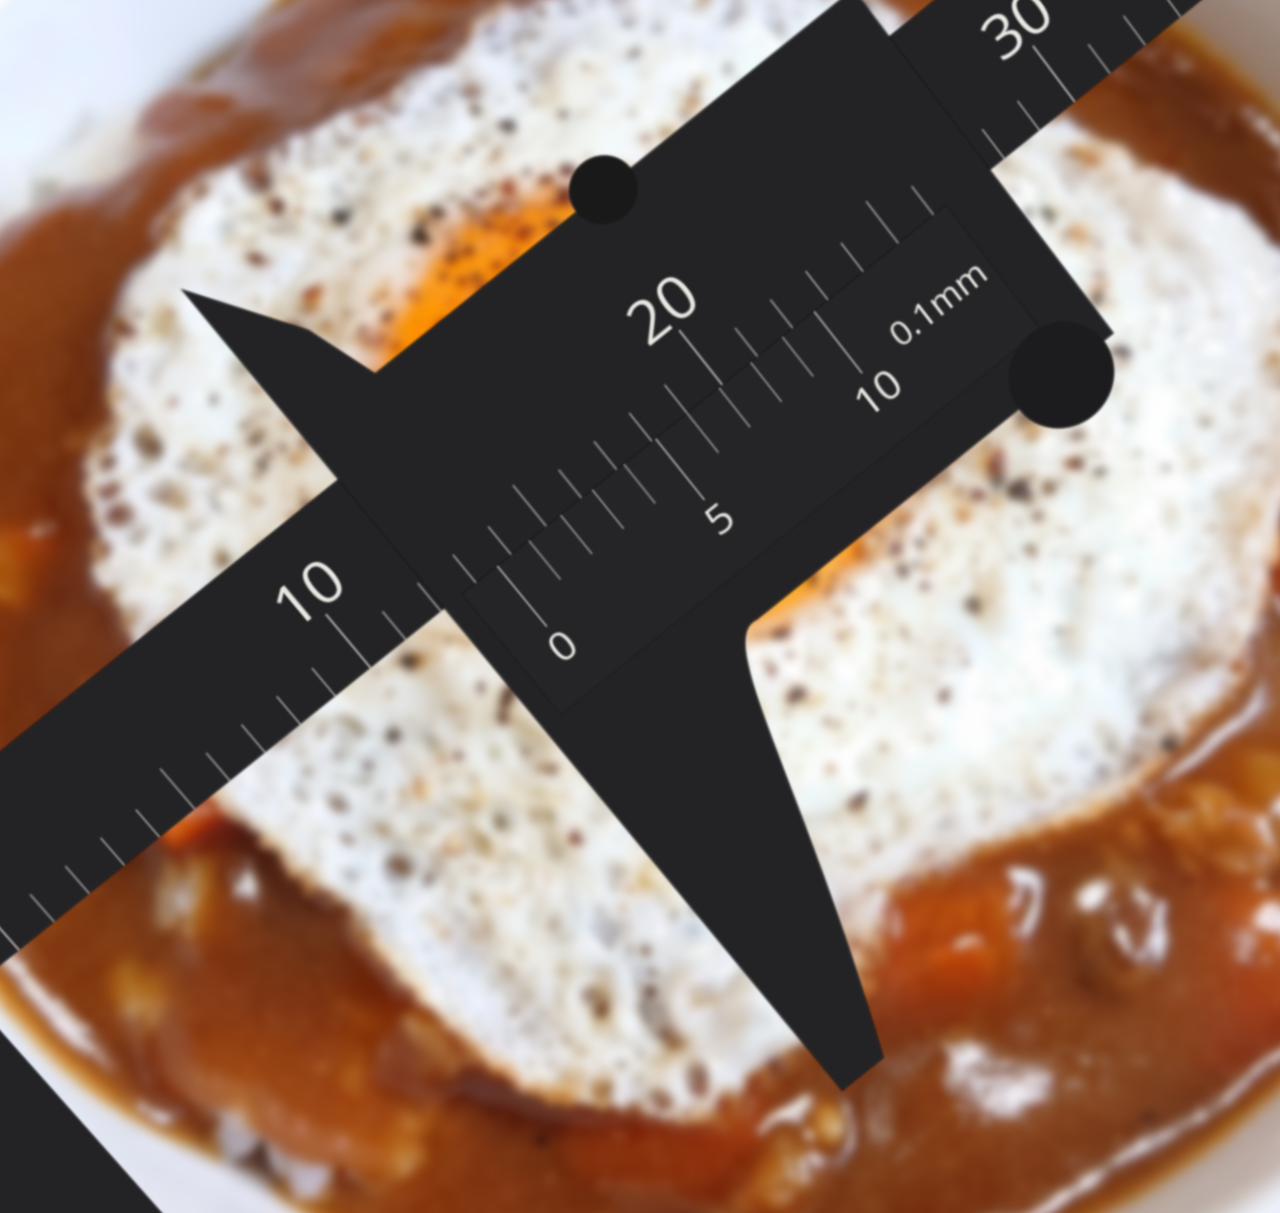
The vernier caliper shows 13.6 mm
